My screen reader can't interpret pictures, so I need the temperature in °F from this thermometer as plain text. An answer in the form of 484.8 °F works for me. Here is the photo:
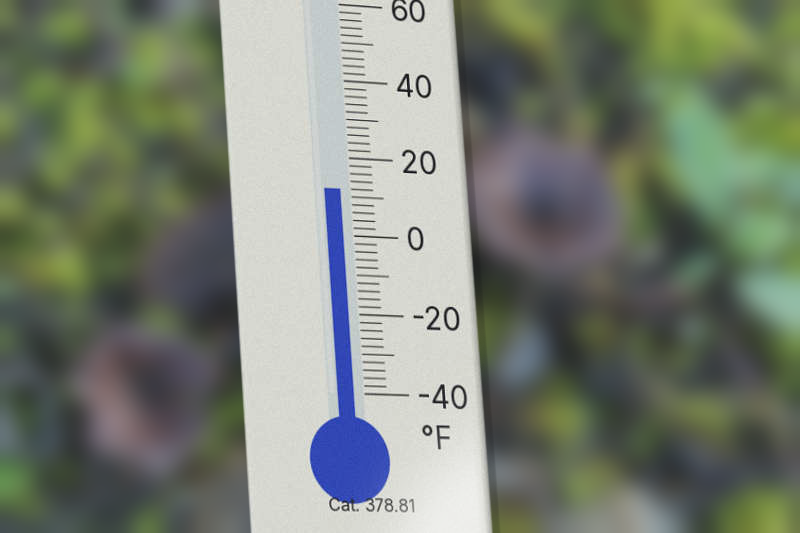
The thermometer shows 12 °F
